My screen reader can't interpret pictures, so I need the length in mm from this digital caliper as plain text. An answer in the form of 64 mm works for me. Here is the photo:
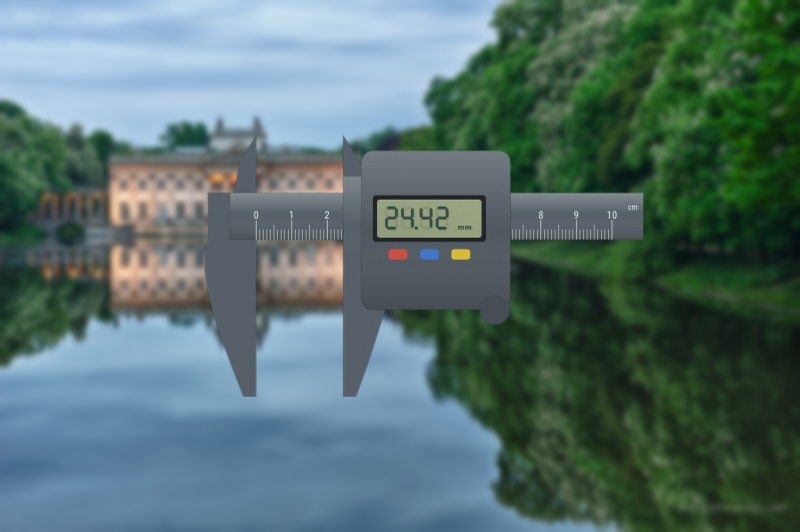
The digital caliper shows 24.42 mm
